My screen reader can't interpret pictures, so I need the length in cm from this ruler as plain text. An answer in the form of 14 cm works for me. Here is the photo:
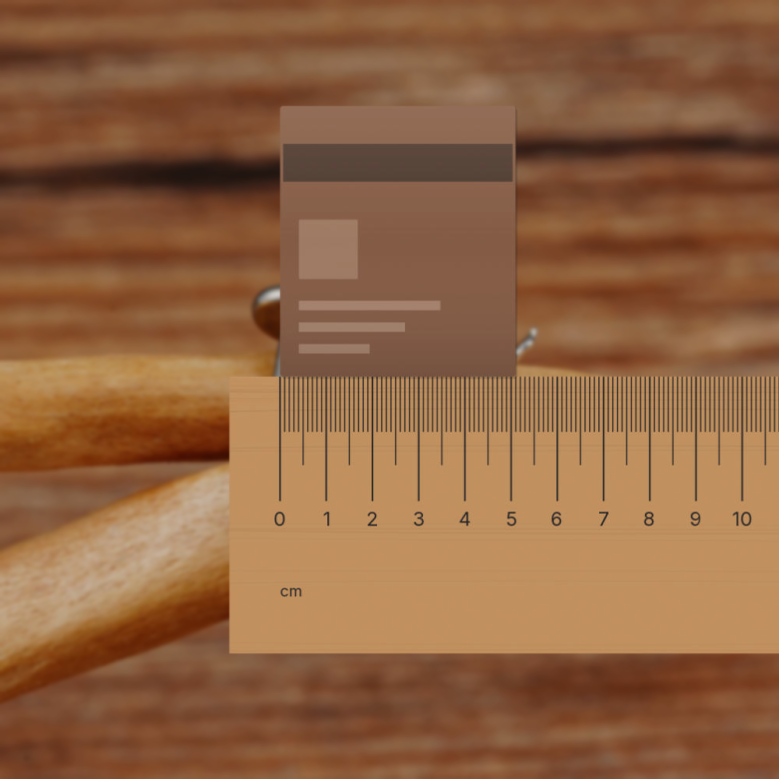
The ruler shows 5.1 cm
